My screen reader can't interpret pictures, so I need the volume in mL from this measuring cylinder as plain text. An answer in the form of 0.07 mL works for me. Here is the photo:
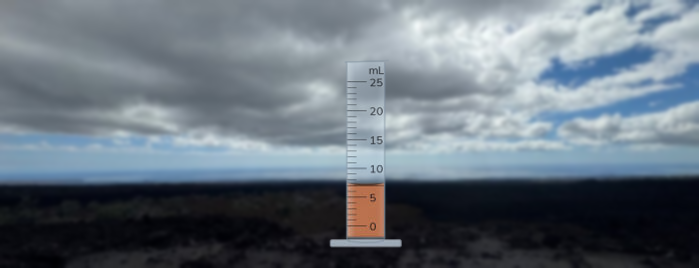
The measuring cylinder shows 7 mL
